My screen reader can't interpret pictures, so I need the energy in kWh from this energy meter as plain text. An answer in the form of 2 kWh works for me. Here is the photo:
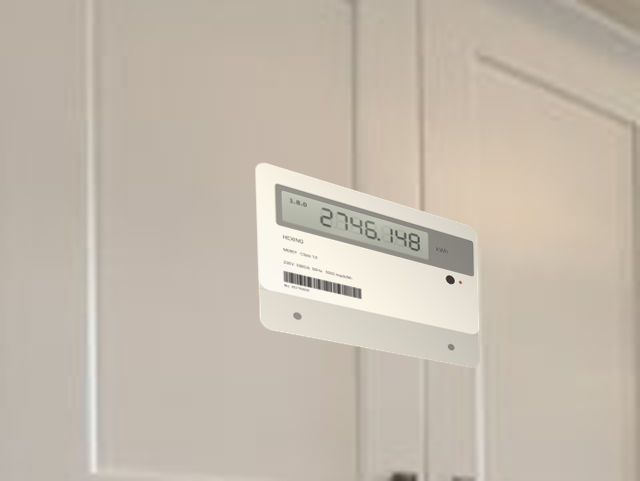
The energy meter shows 2746.148 kWh
